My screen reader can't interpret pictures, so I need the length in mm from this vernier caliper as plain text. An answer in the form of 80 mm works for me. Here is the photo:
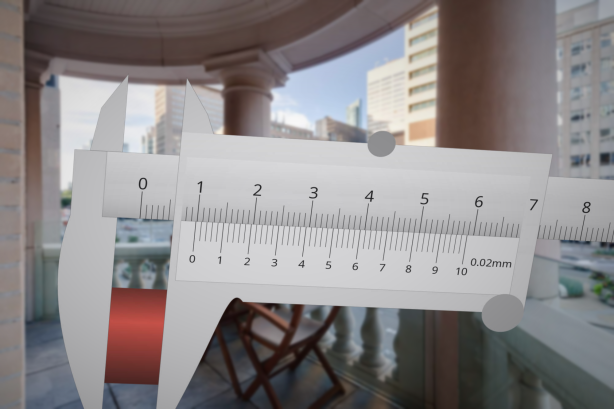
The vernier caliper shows 9.8 mm
